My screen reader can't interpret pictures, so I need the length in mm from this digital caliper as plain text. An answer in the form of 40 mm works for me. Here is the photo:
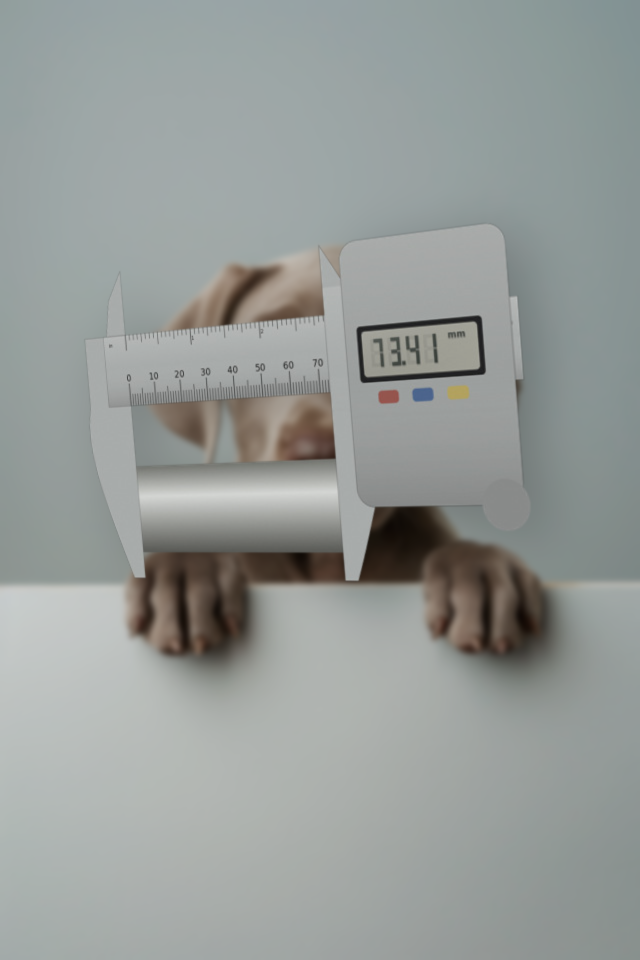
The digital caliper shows 73.41 mm
